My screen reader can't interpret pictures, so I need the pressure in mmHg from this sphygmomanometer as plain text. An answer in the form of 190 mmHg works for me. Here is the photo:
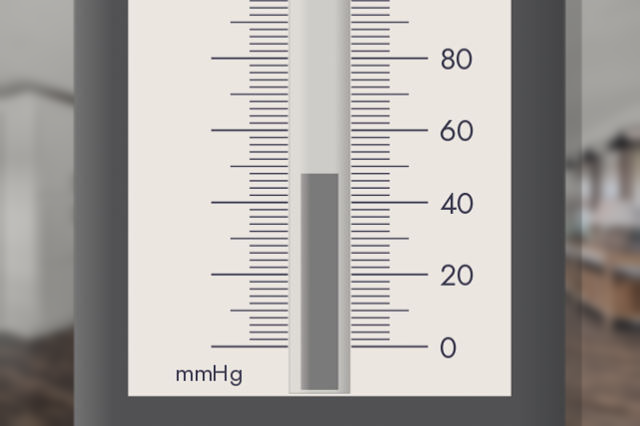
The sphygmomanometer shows 48 mmHg
